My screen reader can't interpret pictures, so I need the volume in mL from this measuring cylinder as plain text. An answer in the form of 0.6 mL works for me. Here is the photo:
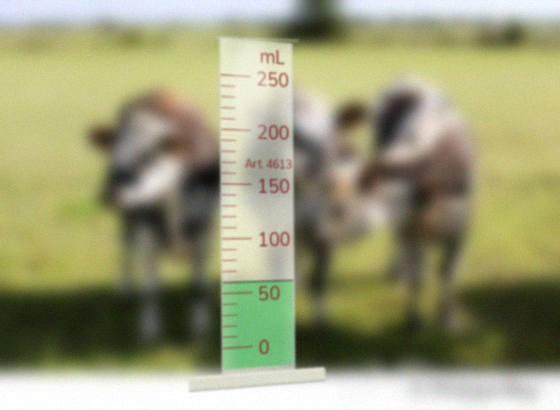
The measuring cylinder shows 60 mL
